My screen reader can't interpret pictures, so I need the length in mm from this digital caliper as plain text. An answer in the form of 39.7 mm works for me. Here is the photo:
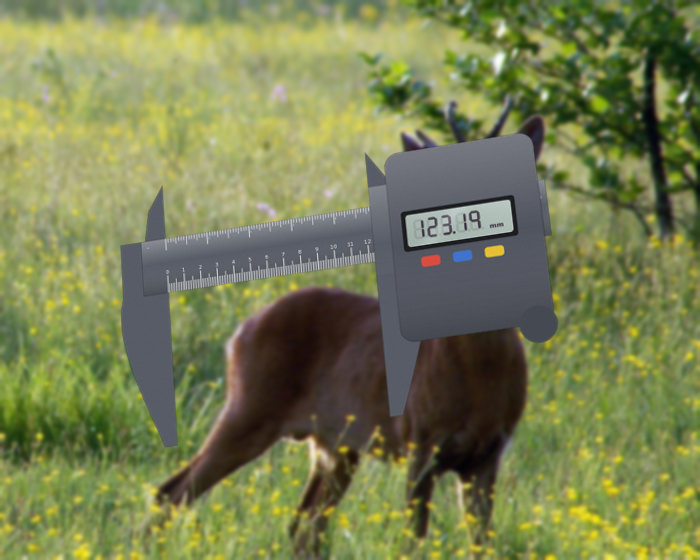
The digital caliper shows 123.19 mm
